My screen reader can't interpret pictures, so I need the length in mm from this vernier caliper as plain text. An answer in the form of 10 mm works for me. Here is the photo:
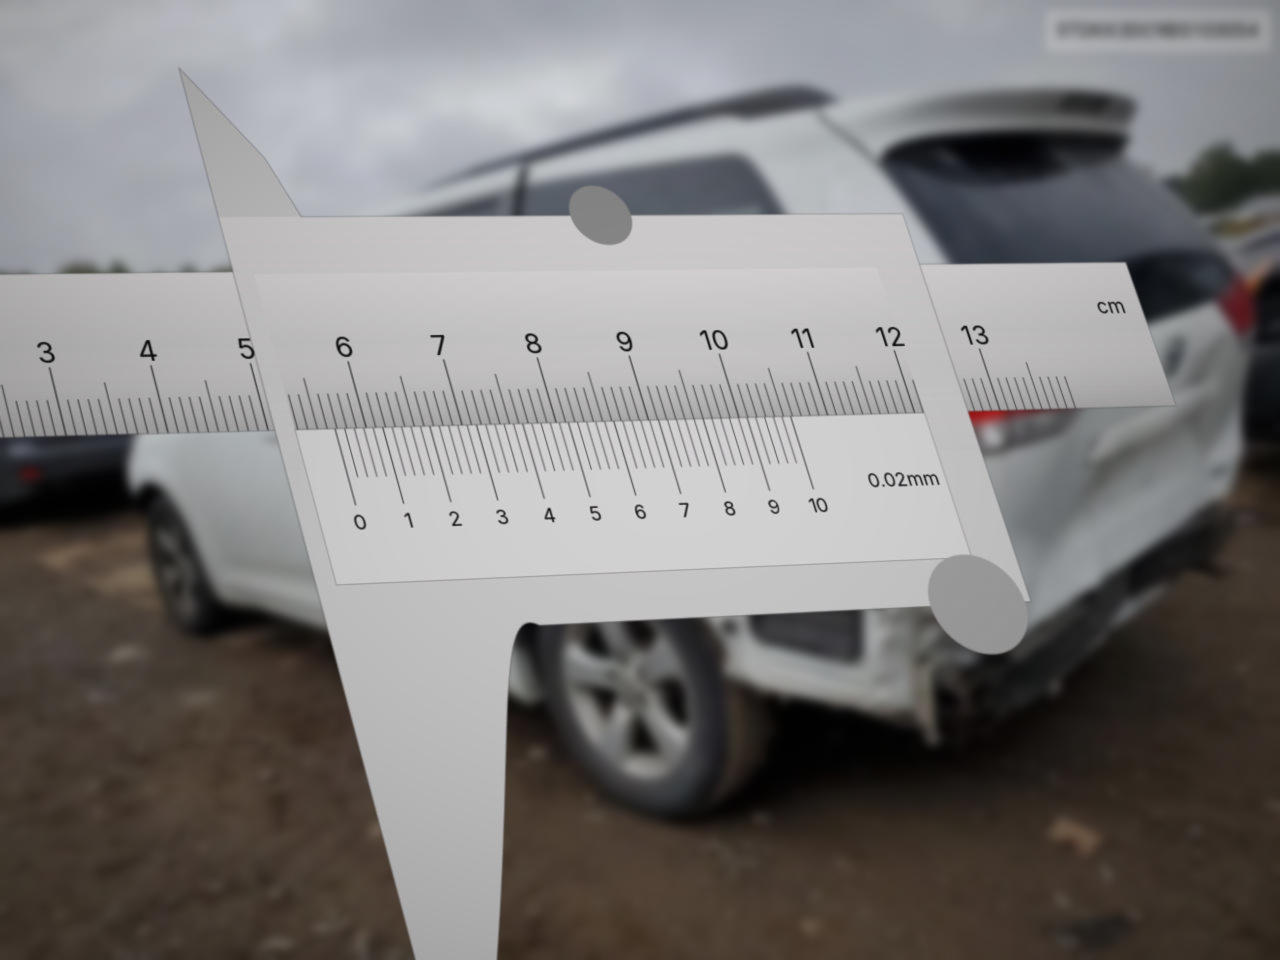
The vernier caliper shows 56.8 mm
